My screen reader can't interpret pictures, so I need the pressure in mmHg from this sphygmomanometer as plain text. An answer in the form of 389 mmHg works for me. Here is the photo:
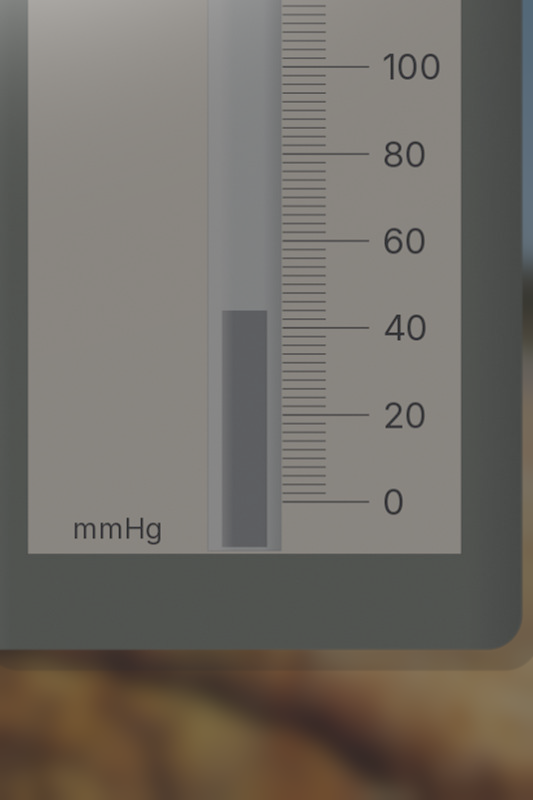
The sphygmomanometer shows 44 mmHg
